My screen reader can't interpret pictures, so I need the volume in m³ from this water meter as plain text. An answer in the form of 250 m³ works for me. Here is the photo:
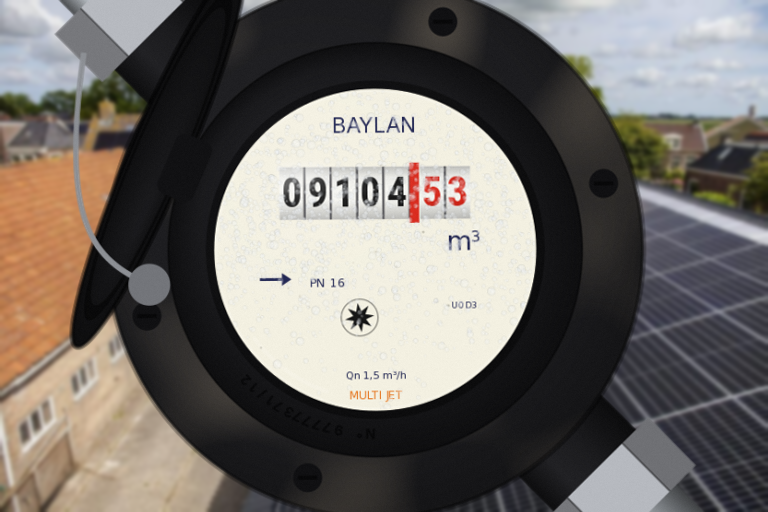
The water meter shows 9104.53 m³
